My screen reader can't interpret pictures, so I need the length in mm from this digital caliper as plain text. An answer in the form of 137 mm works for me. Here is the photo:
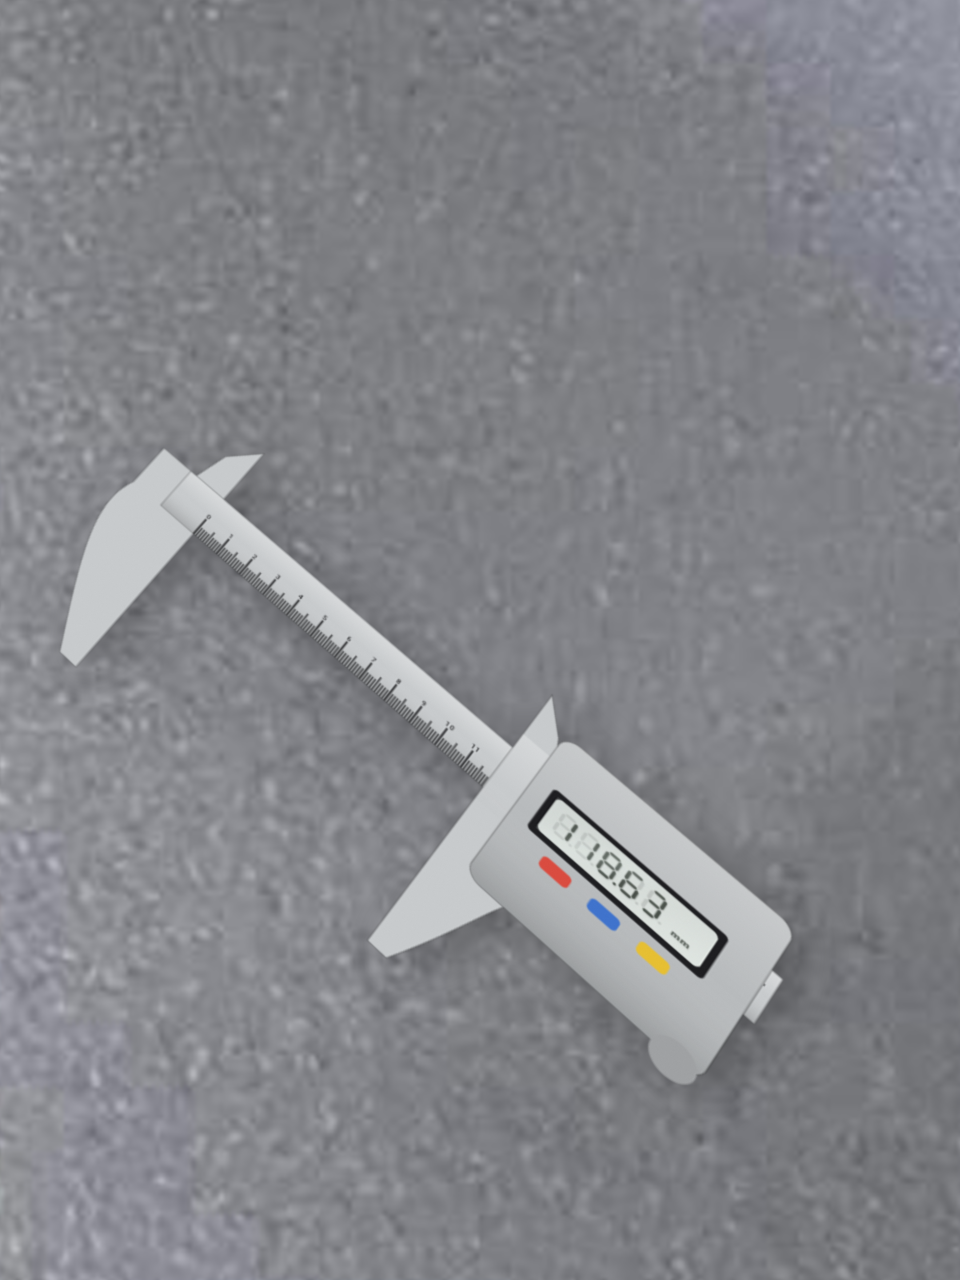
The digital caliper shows 118.63 mm
